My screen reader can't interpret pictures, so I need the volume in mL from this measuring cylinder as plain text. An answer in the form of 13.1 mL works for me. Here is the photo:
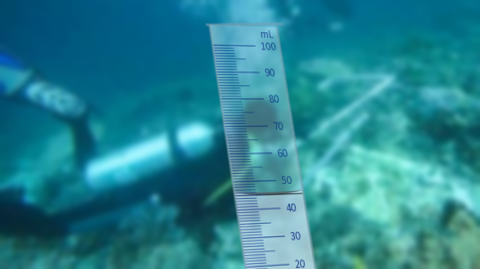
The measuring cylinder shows 45 mL
